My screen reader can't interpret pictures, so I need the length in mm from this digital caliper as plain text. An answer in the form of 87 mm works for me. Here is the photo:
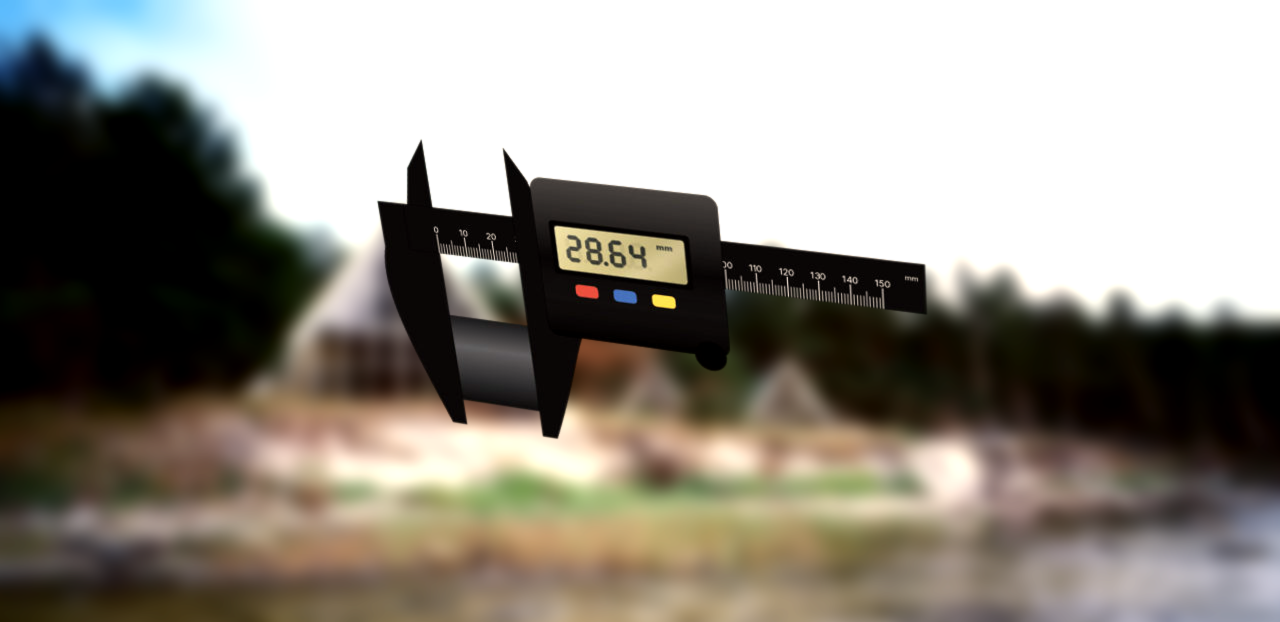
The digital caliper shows 28.64 mm
